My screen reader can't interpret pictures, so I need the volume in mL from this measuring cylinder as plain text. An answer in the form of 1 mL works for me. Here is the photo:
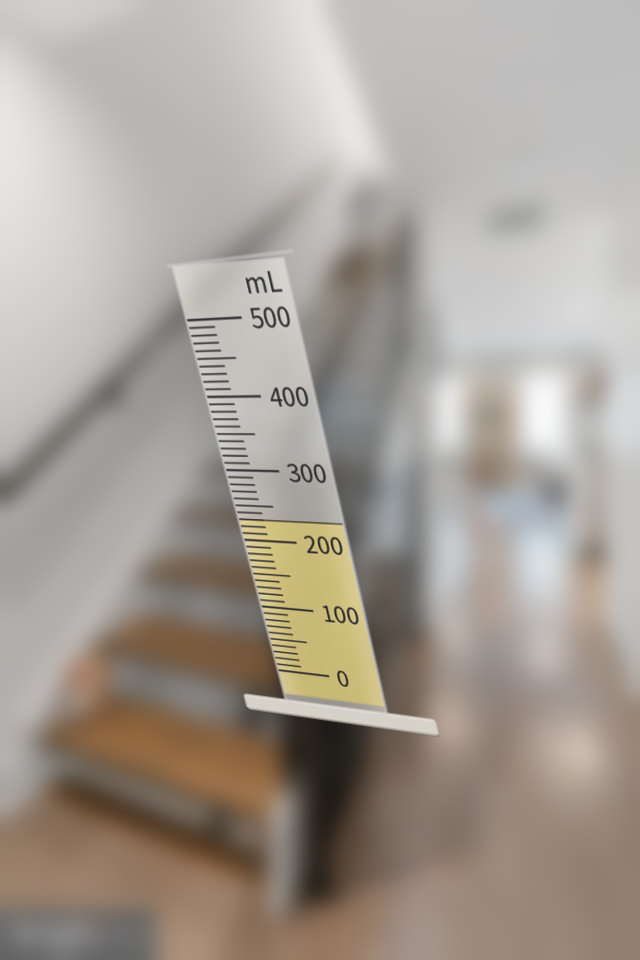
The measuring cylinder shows 230 mL
